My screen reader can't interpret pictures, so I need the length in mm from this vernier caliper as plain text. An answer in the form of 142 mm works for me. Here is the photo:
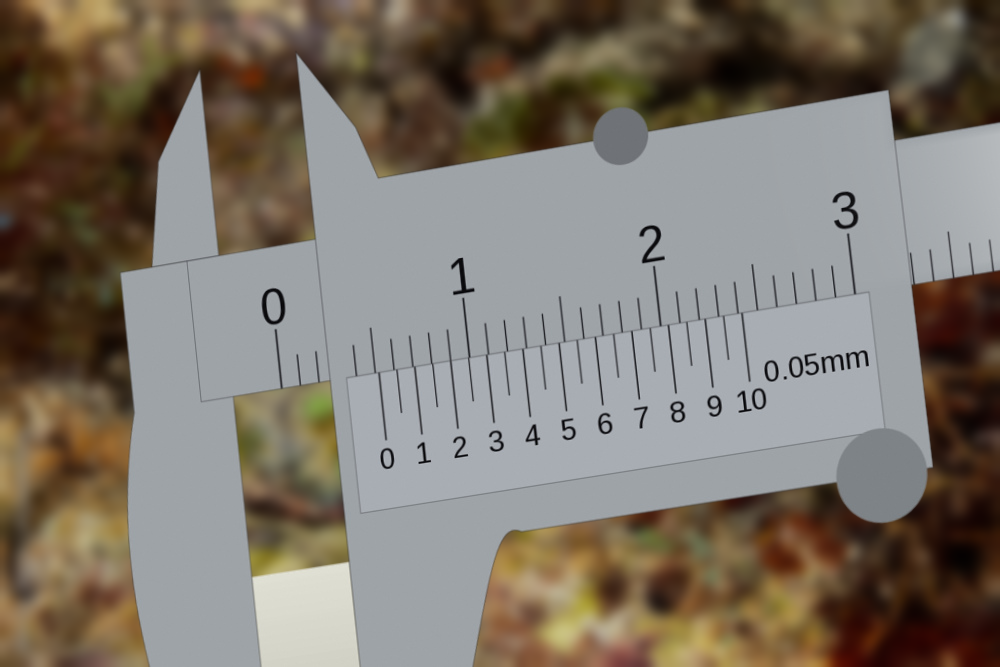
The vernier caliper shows 5.2 mm
